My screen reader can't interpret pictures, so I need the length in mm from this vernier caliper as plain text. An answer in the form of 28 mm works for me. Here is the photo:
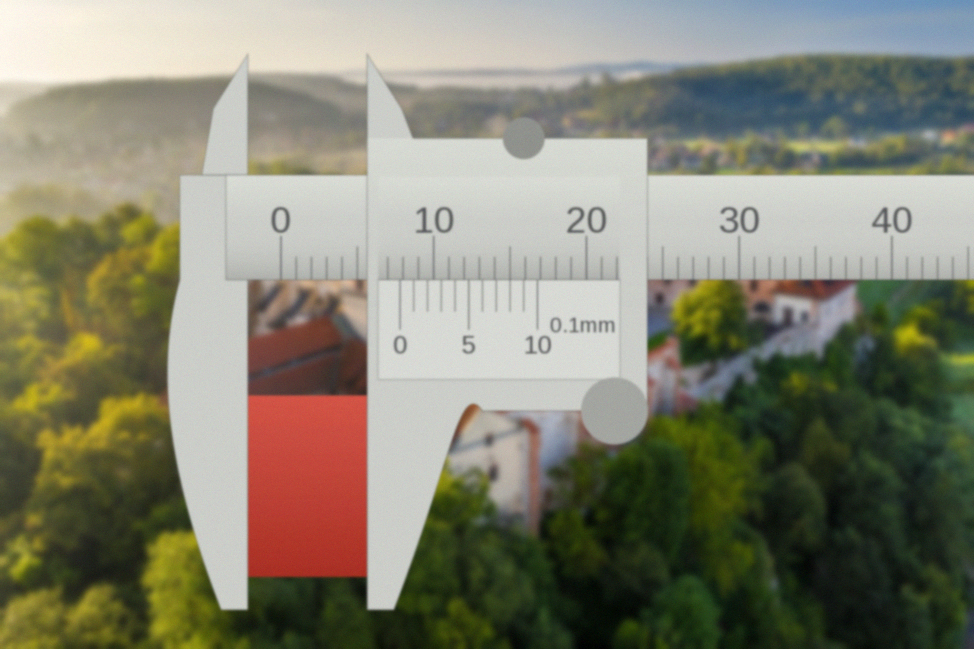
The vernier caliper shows 7.8 mm
